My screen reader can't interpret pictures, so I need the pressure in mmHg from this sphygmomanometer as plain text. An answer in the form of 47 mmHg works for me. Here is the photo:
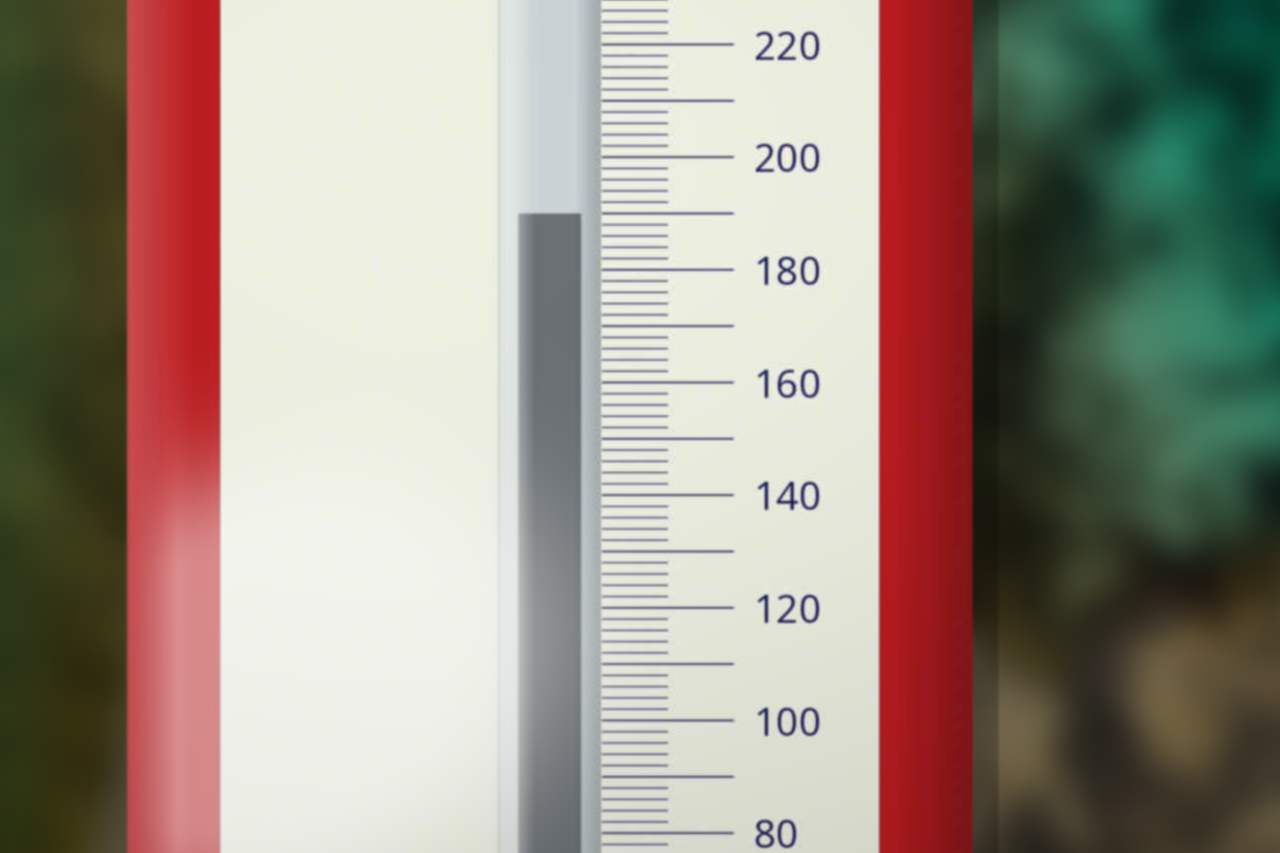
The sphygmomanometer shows 190 mmHg
